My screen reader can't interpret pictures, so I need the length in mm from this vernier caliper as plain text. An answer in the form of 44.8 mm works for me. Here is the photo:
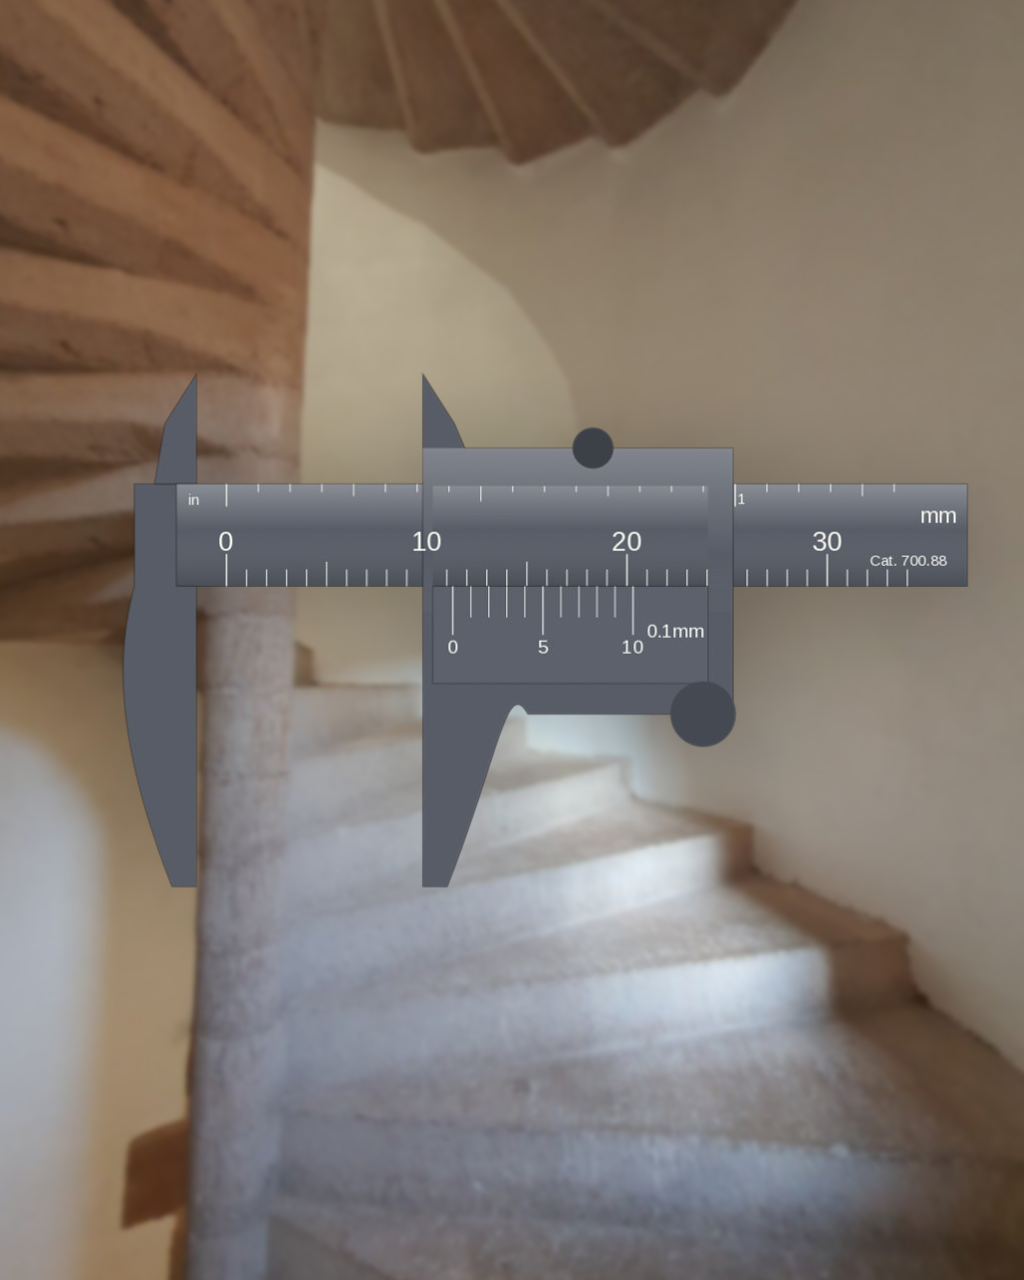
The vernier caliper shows 11.3 mm
